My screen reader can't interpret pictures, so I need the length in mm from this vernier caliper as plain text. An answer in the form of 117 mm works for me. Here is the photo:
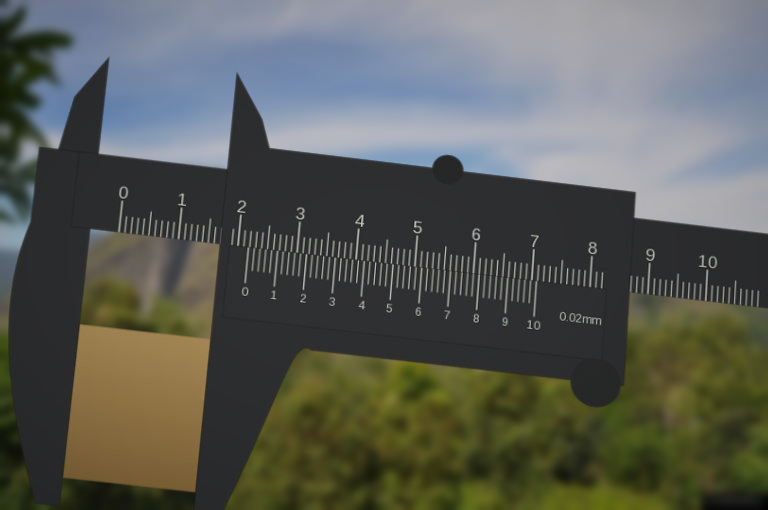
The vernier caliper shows 21.8 mm
